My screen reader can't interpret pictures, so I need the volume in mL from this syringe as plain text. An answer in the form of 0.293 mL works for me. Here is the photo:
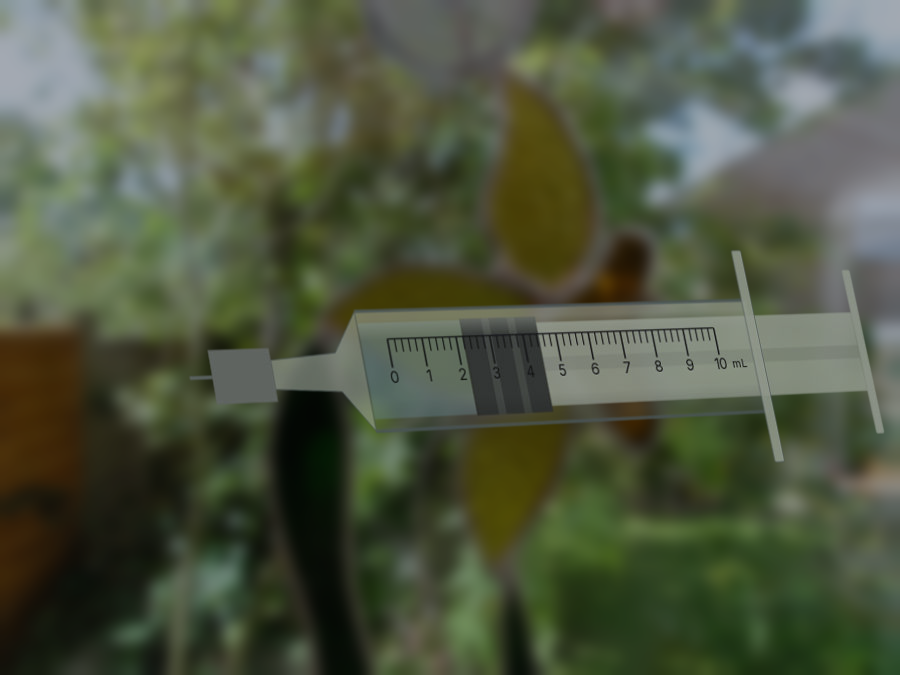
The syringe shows 2.2 mL
